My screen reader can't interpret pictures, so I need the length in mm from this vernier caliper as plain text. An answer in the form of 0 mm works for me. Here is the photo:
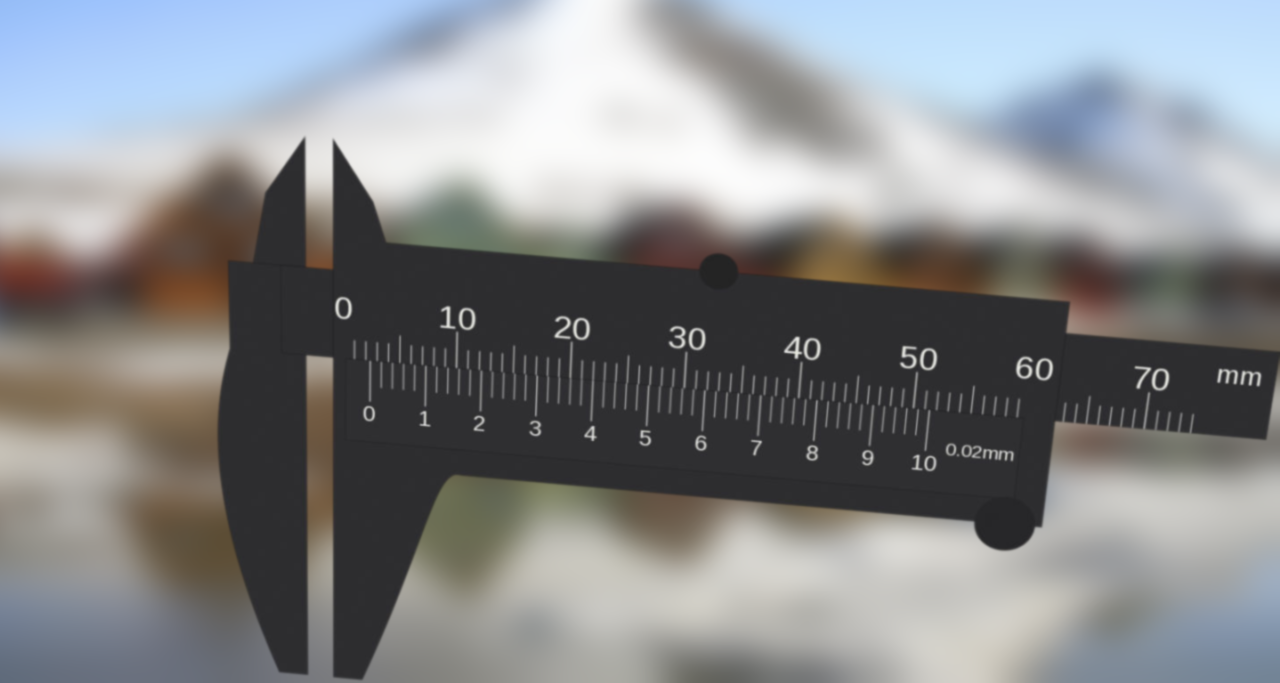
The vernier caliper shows 2.4 mm
